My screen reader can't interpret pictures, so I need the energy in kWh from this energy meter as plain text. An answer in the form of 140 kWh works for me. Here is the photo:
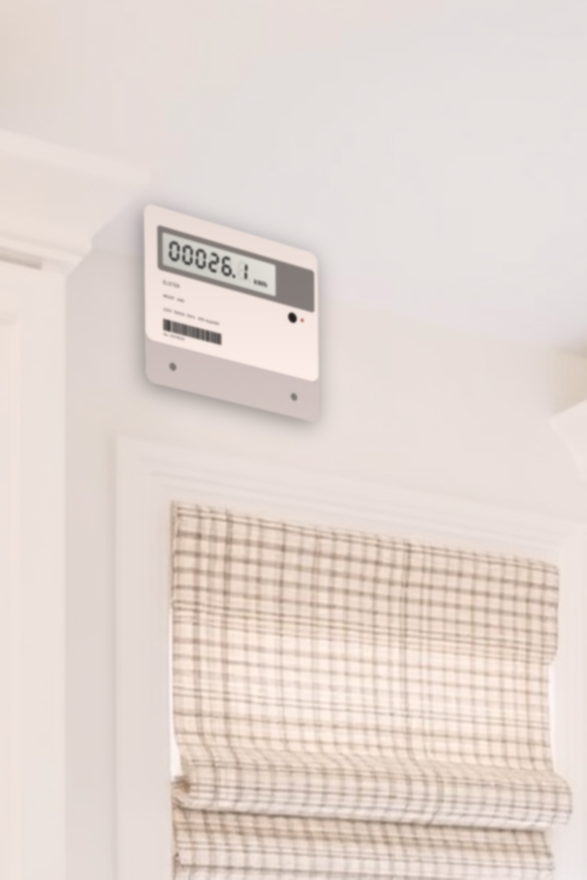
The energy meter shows 26.1 kWh
